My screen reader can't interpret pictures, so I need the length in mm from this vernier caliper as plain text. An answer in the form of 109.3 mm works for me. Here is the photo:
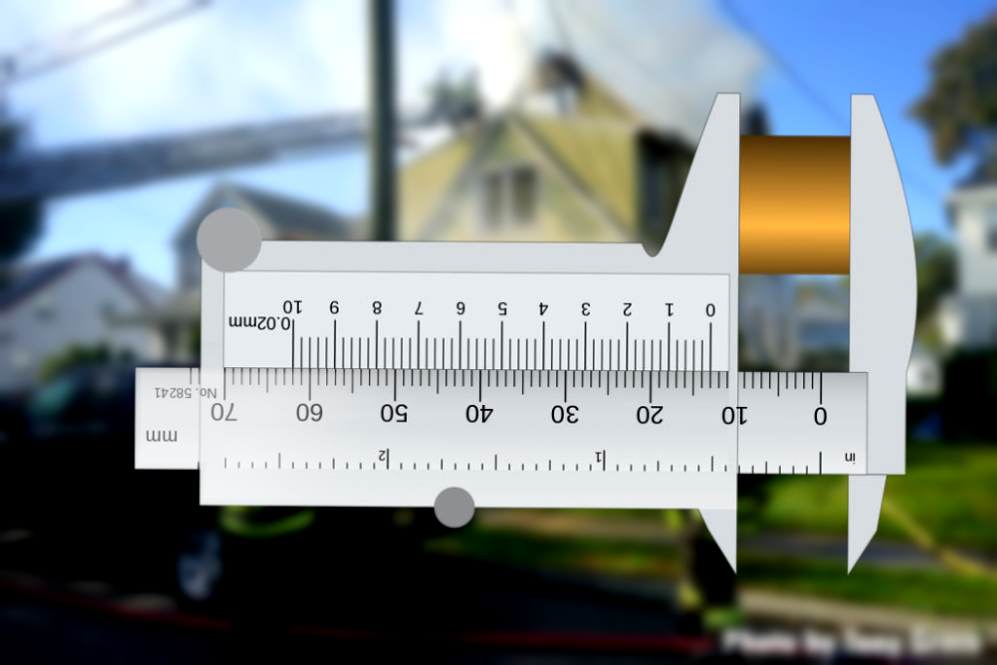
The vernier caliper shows 13.0 mm
